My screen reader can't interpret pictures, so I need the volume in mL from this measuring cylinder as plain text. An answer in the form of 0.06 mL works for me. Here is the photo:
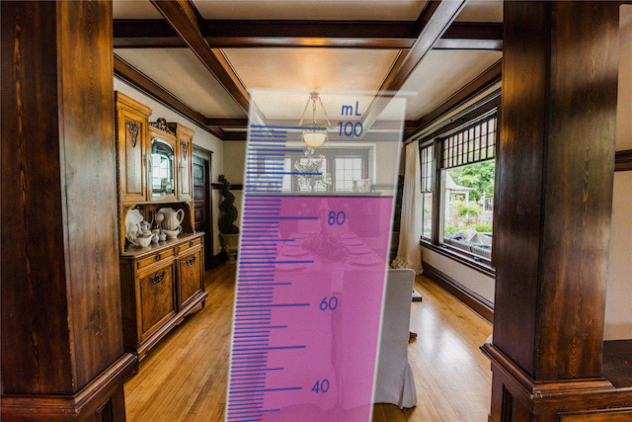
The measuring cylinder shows 85 mL
